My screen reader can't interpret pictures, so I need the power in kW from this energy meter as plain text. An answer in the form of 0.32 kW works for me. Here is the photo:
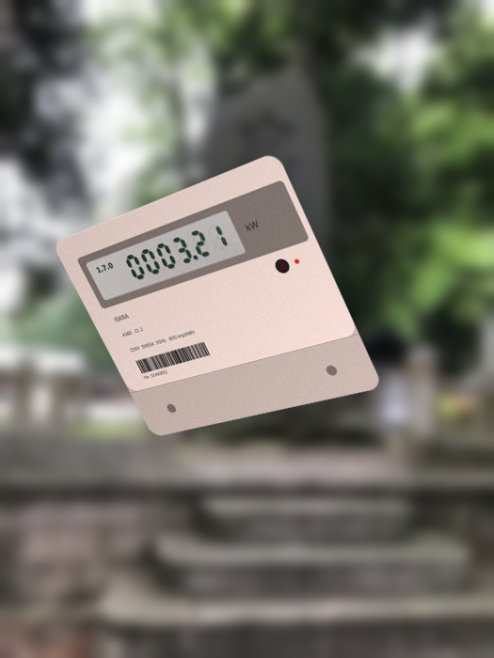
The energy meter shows 3.21 kW
